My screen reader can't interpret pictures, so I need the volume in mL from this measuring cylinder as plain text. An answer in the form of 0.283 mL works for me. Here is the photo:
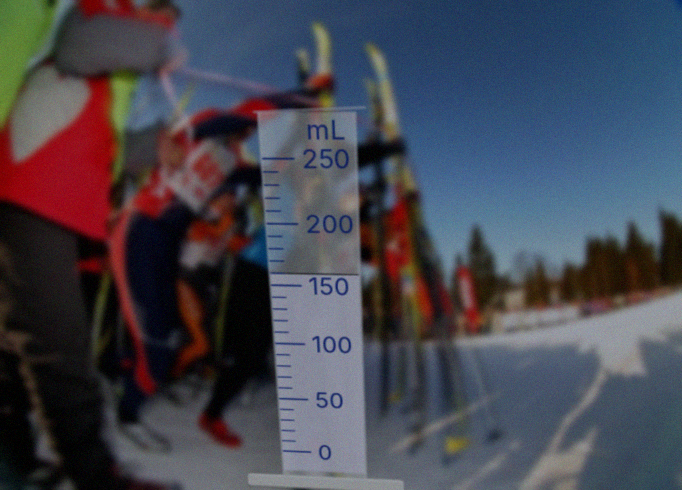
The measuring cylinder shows 160 mL
